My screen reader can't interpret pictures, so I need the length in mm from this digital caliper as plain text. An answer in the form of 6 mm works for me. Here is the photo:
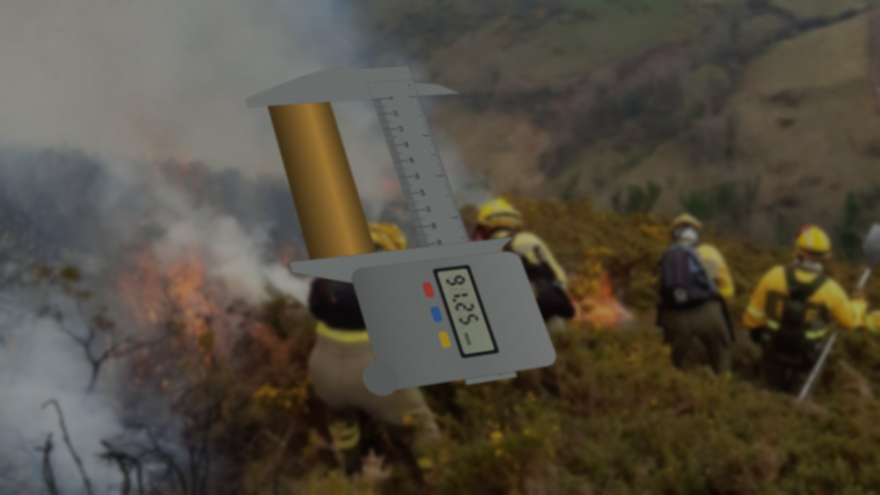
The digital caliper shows 91.25 mm
